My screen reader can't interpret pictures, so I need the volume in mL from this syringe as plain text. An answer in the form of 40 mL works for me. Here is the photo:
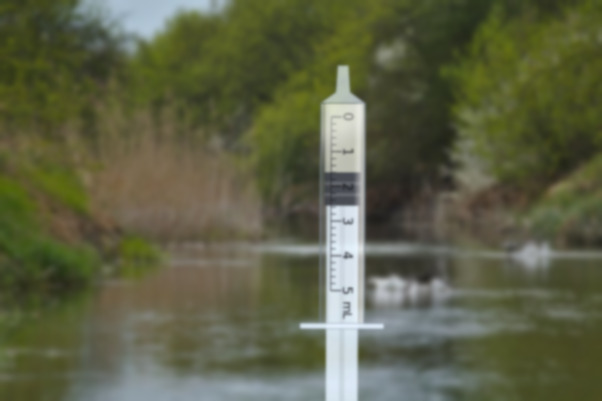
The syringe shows 1.6 mL
